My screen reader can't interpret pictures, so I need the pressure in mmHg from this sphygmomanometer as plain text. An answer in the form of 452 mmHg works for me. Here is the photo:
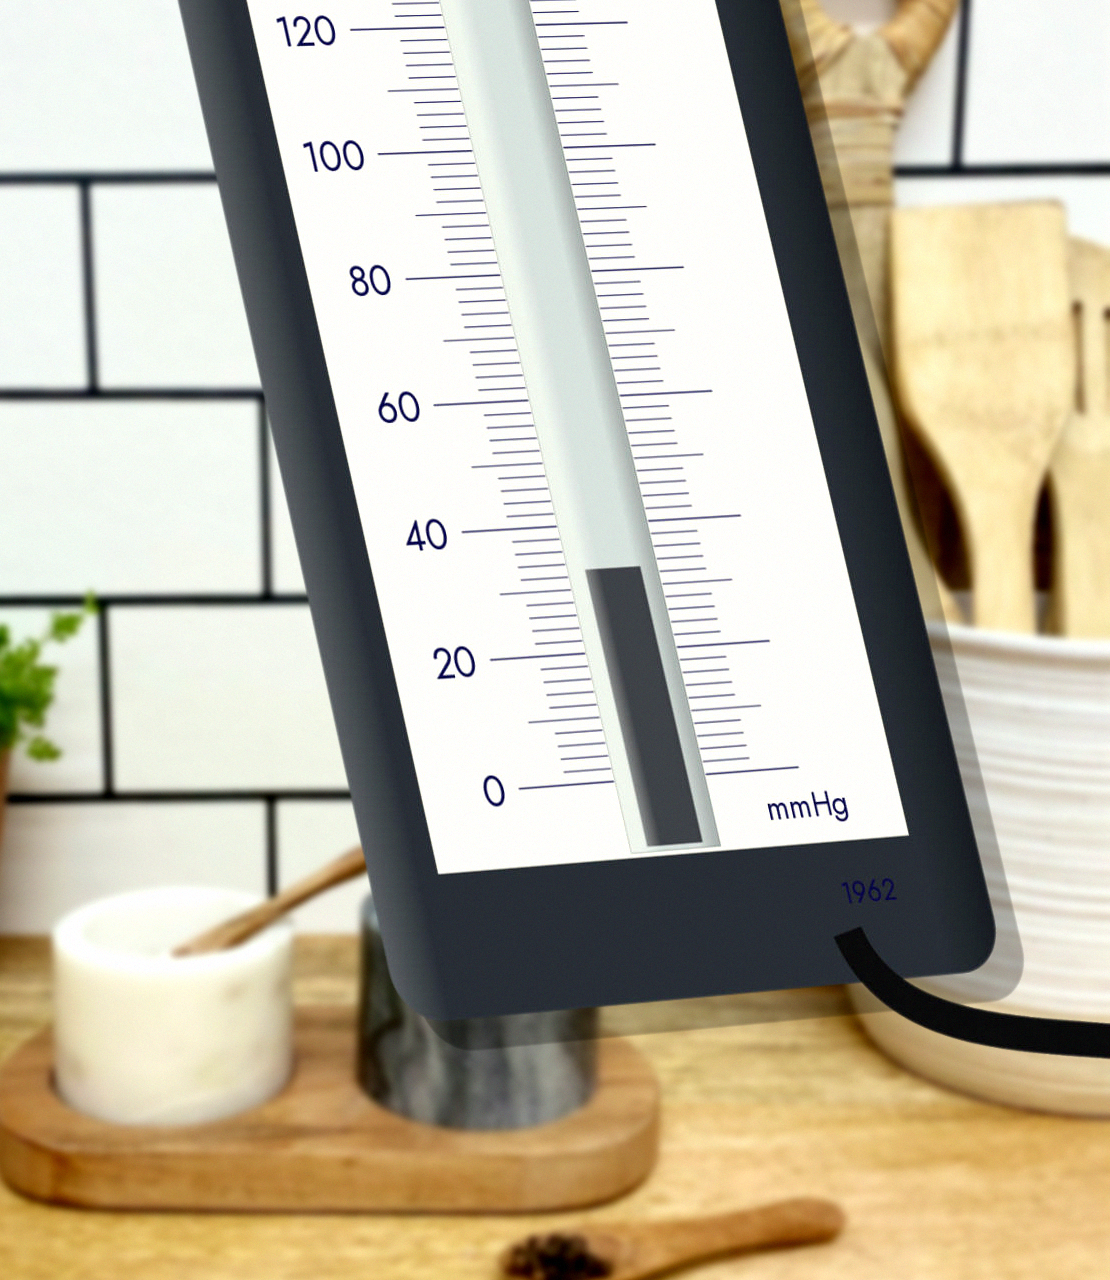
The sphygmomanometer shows 33 mmHg
